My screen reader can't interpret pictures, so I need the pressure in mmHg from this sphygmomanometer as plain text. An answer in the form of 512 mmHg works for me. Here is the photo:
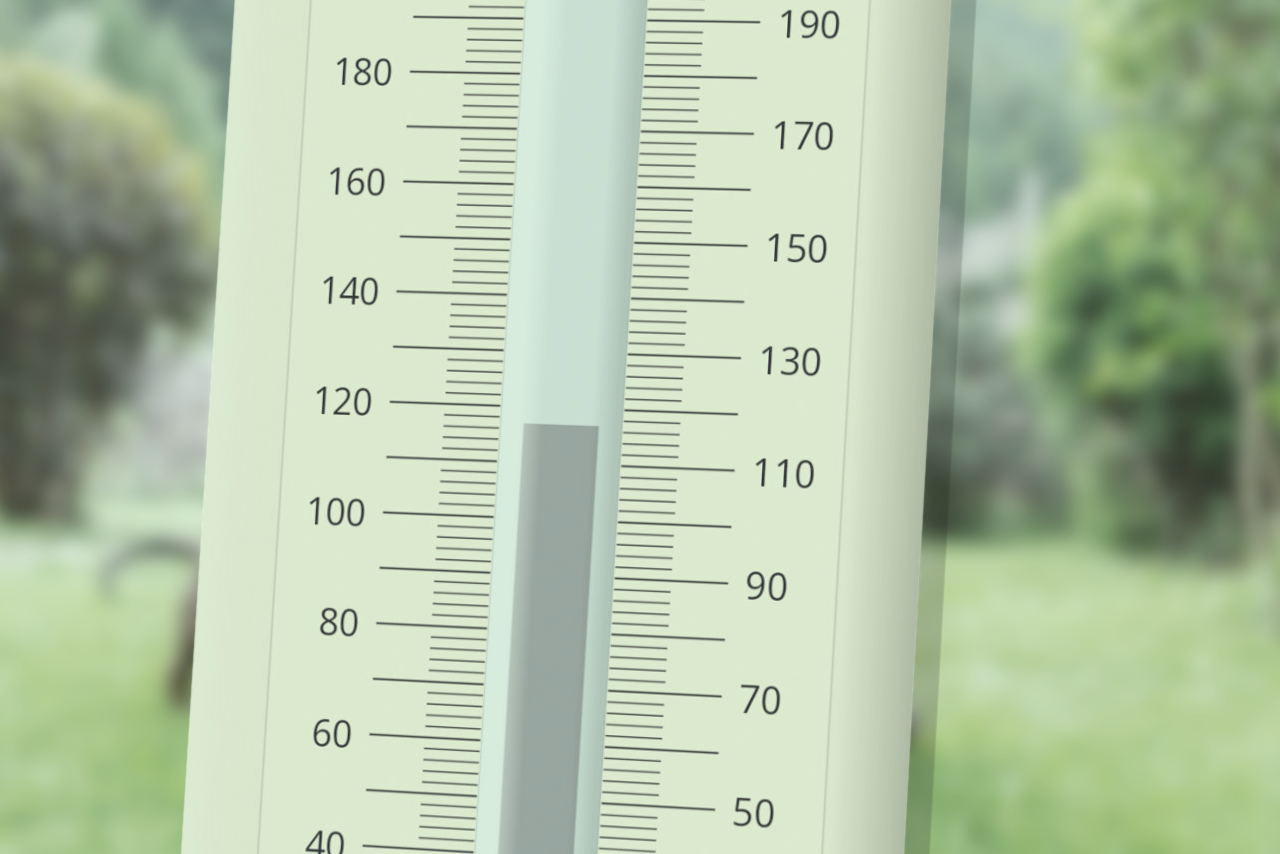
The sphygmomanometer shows 117 mmHg
